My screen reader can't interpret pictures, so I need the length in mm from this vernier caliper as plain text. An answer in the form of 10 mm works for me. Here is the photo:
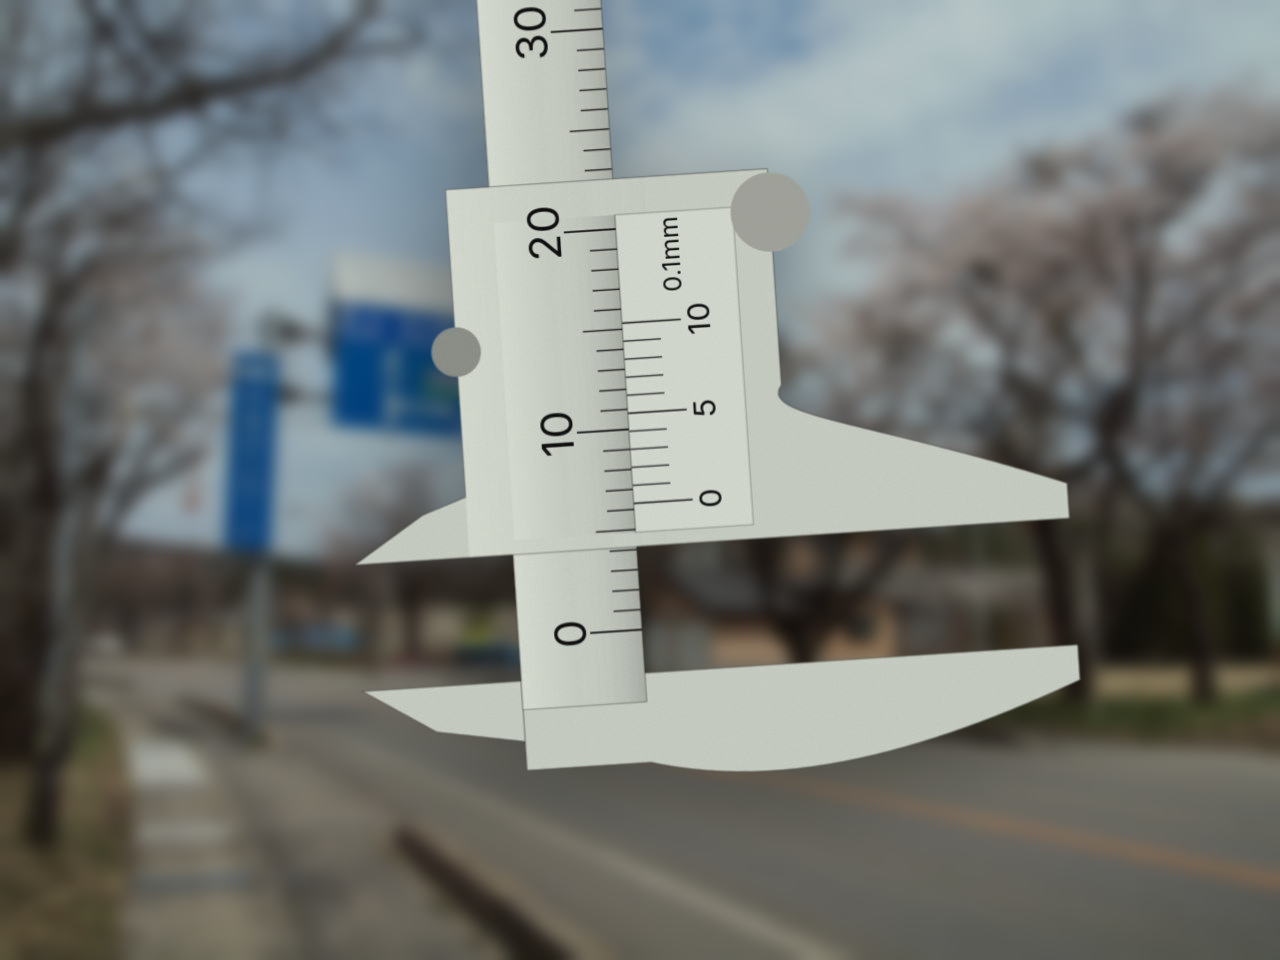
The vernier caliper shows 6.3 mm
